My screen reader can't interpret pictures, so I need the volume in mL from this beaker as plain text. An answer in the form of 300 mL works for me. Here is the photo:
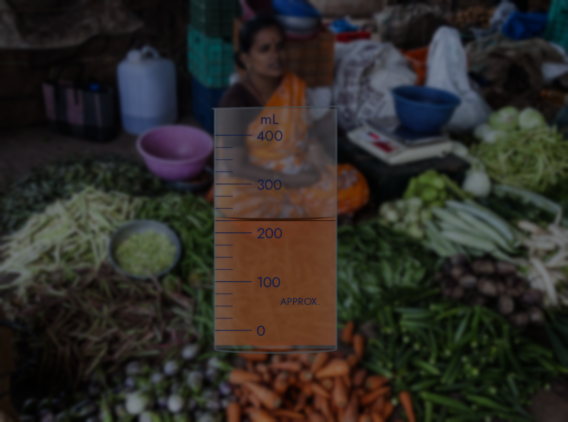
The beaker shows 225 mL
